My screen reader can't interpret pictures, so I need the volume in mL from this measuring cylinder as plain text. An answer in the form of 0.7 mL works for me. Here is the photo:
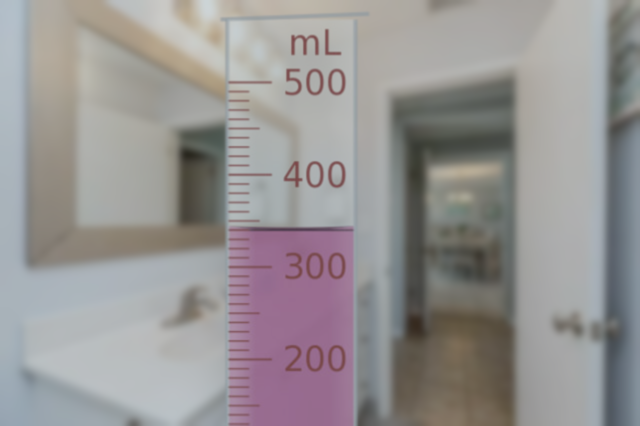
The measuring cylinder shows 340 mL
